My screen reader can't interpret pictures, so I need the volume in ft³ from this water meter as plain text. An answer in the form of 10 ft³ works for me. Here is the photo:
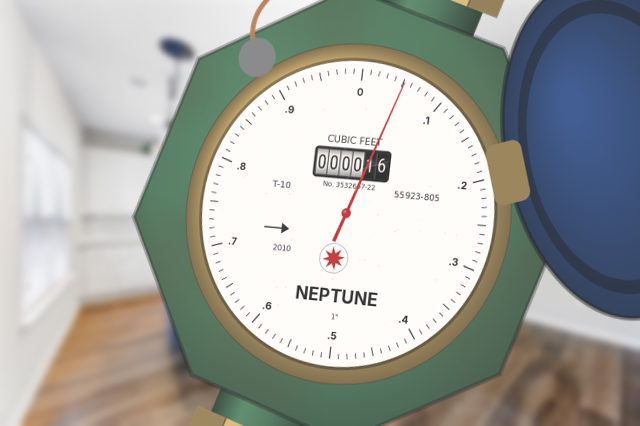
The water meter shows 16.05 ft³
